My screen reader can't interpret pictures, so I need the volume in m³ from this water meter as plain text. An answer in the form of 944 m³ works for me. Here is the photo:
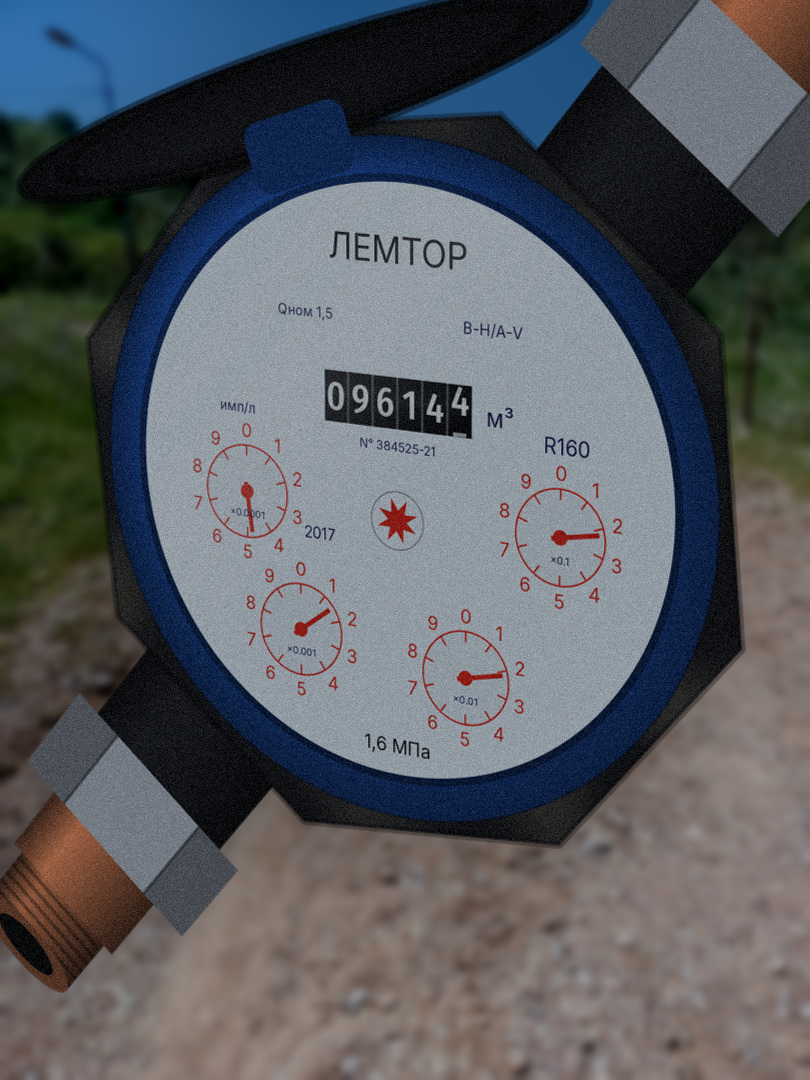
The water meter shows 96144.2214 m³
